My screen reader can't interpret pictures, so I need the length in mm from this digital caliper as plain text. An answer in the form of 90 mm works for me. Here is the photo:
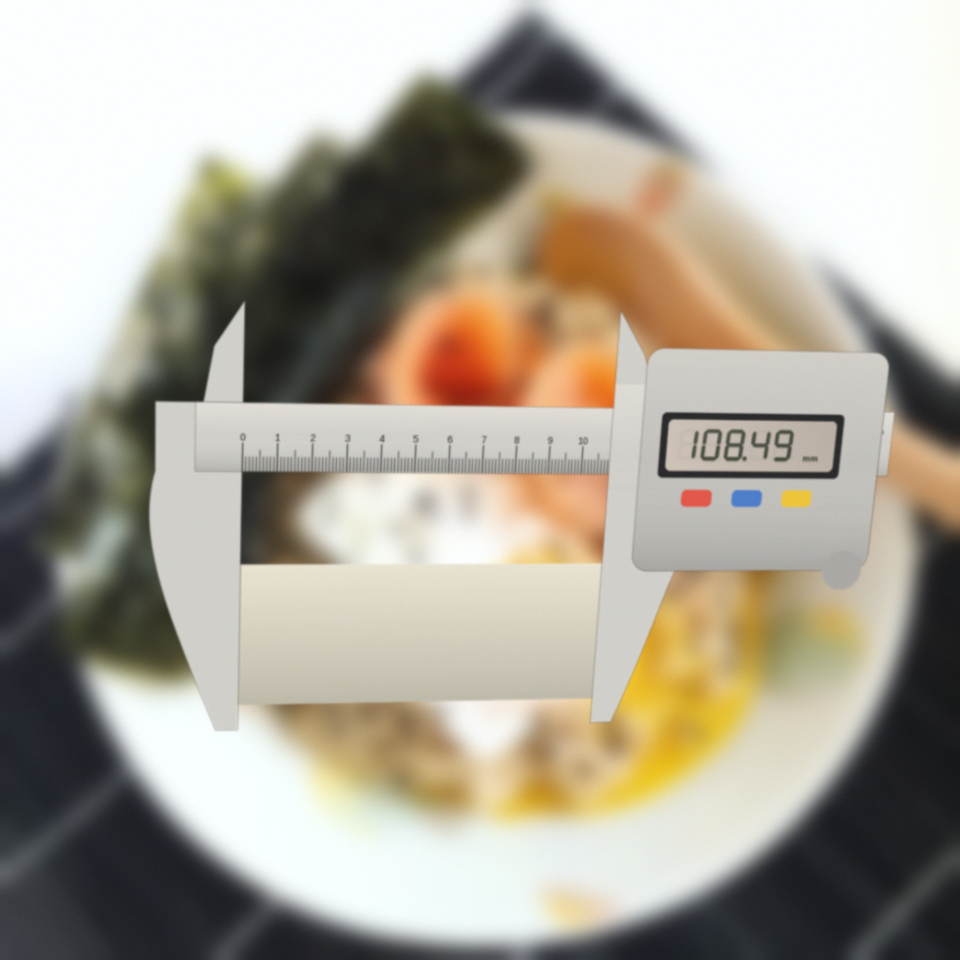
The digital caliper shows 108.49 mm
